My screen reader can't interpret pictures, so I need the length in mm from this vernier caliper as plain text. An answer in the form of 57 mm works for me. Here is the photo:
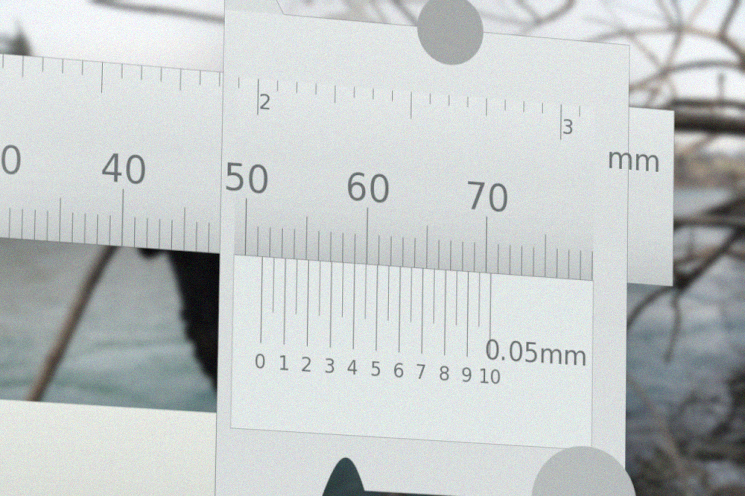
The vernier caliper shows 51.4 mm
